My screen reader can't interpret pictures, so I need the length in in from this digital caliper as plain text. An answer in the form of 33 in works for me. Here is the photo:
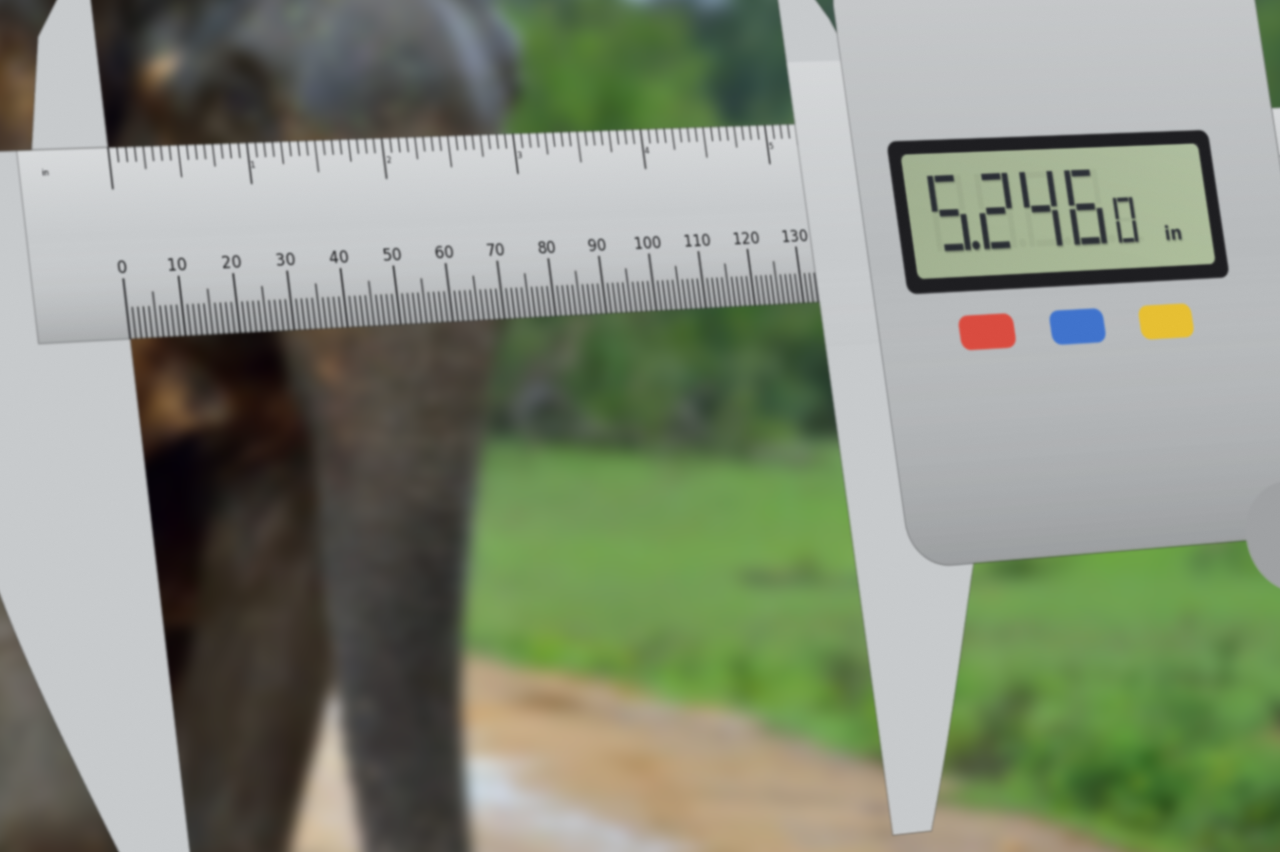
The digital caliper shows 5.2460 in
